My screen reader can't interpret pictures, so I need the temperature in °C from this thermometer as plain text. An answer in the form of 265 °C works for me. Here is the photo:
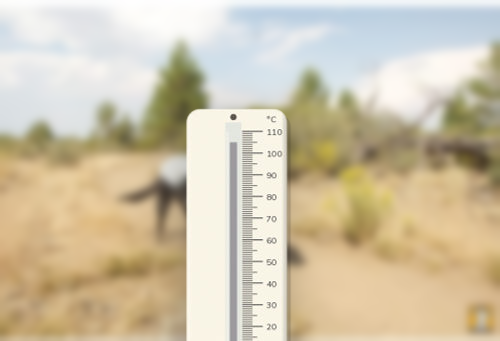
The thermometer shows 105 °C
